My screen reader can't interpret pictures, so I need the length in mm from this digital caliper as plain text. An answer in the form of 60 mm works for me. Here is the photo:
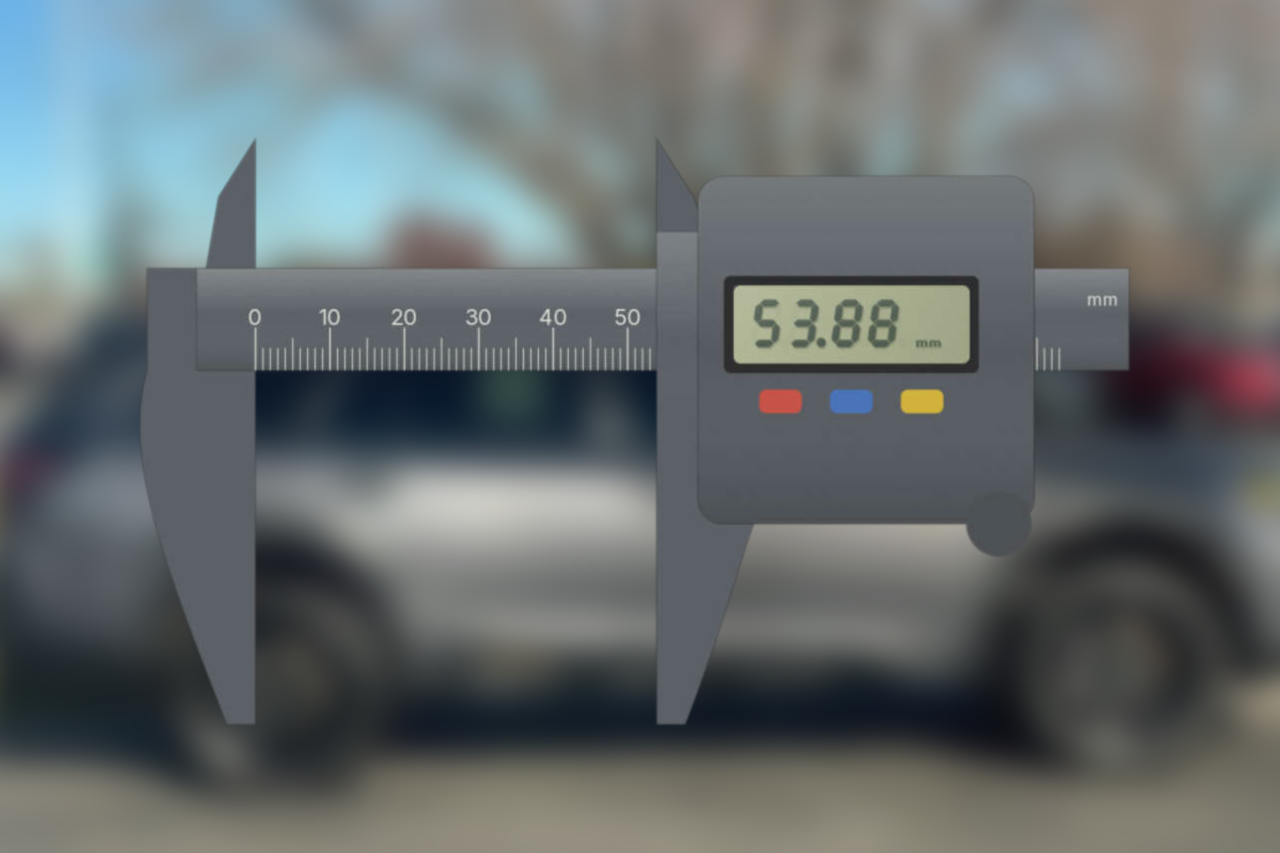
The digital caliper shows 53.88 mm
